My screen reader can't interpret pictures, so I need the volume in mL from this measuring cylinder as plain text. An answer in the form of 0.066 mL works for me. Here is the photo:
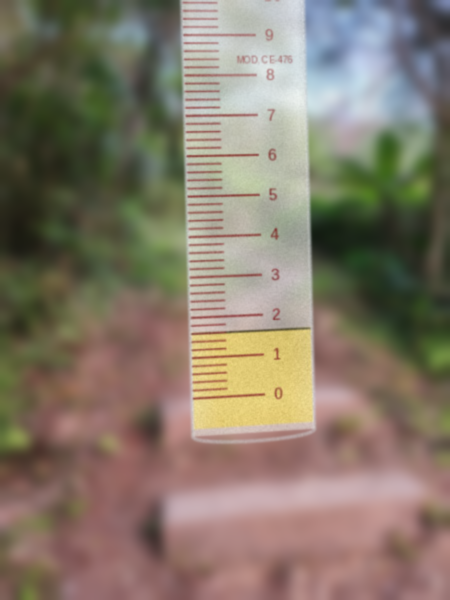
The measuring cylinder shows 1.6 mL
